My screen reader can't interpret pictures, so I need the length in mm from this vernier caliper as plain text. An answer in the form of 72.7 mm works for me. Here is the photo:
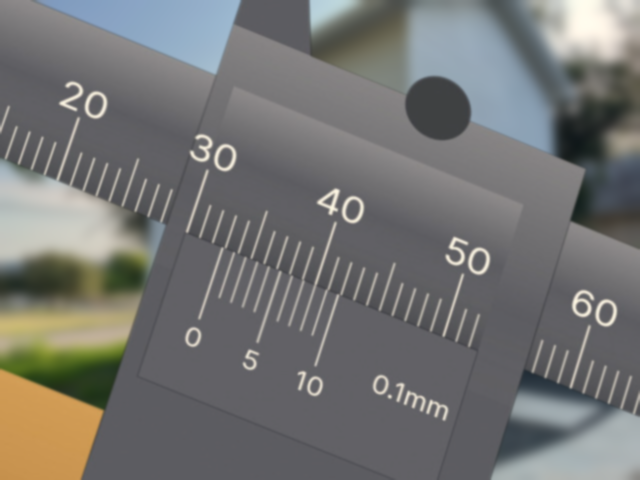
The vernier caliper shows 32.8 mm
